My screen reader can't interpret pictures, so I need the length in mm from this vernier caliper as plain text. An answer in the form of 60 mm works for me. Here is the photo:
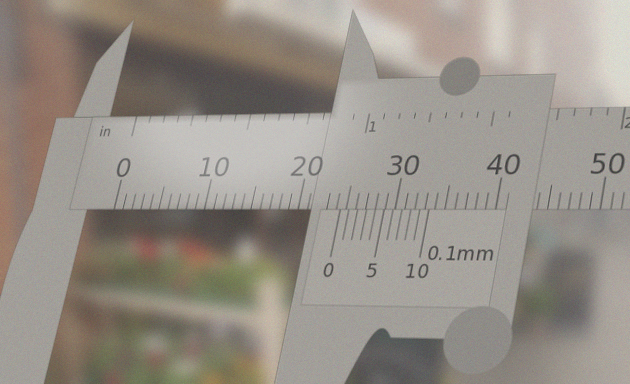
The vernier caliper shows 24.4 mm
